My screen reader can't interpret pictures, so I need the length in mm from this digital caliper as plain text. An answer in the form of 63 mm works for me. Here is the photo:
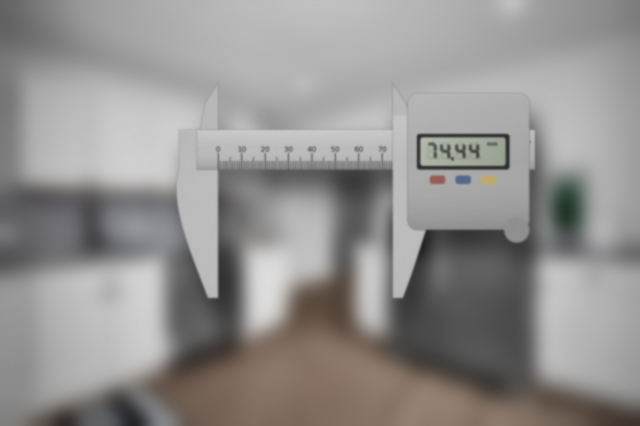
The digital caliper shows 74.44 mm
